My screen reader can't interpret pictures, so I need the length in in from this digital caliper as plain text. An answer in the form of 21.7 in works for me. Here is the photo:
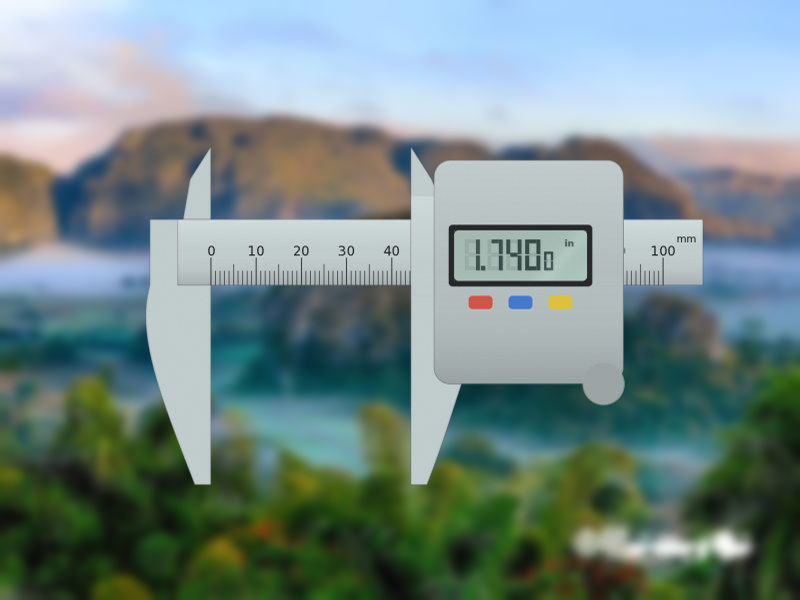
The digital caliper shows 1.7400 in
